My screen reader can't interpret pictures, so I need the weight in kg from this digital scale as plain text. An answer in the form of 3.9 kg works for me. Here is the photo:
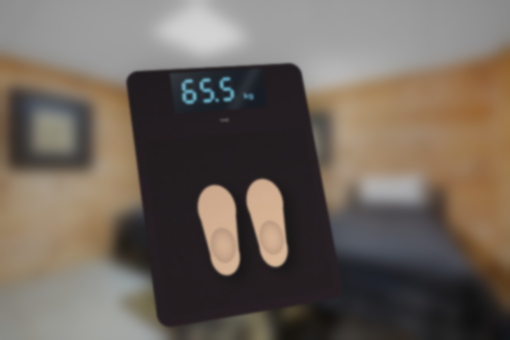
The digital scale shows 65.5 kg
